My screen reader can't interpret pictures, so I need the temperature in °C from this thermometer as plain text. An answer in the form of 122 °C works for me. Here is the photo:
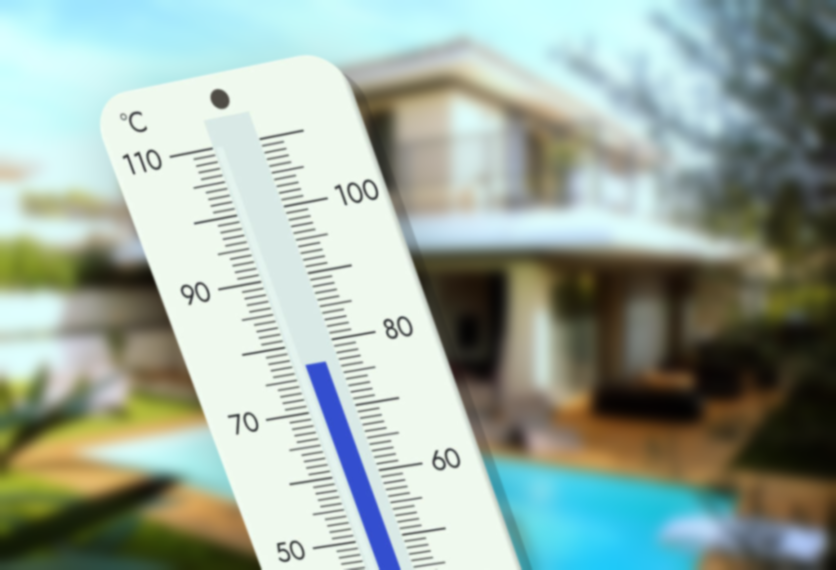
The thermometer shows 77 °C
